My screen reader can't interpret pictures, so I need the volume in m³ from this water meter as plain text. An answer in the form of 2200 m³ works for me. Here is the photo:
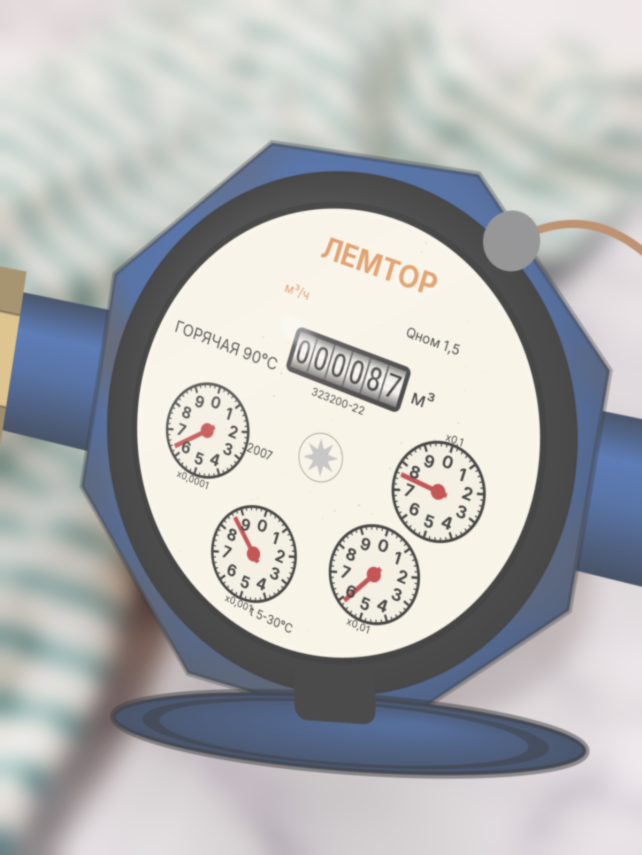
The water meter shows 87.7586 m³
